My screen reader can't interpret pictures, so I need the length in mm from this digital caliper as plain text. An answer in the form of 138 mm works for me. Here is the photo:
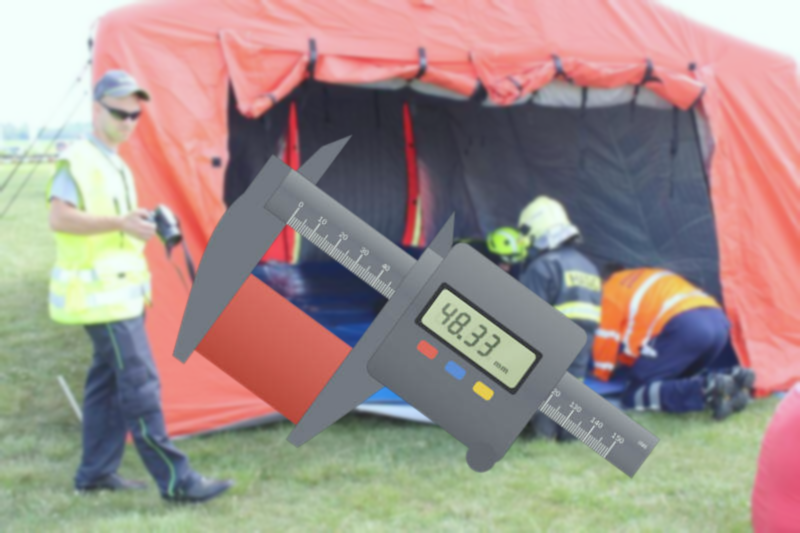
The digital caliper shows 48.33 mm
